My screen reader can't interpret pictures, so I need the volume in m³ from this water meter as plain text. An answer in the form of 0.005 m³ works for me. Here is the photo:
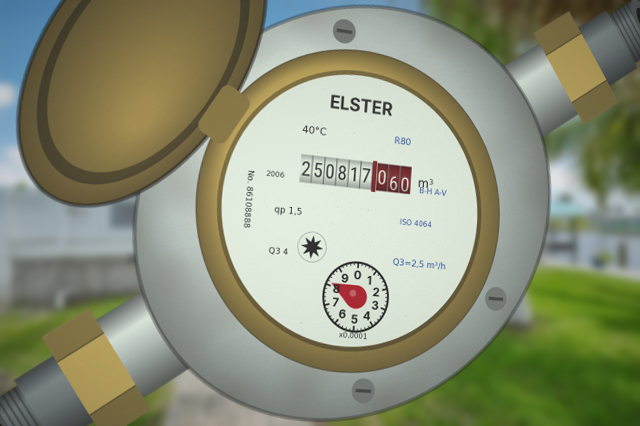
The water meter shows 250817.0598 m³
